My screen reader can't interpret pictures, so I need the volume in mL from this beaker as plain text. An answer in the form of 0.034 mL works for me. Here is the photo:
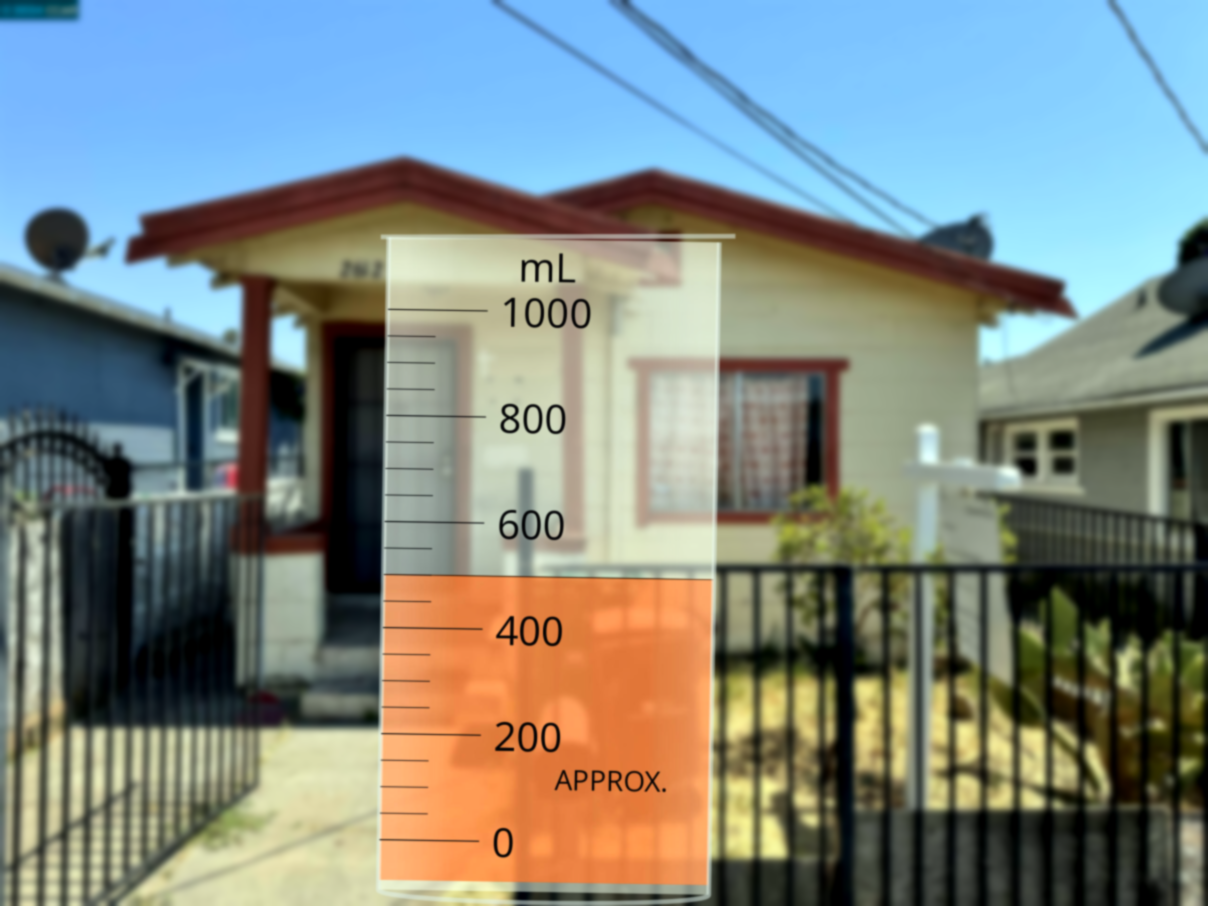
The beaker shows 500 mL
